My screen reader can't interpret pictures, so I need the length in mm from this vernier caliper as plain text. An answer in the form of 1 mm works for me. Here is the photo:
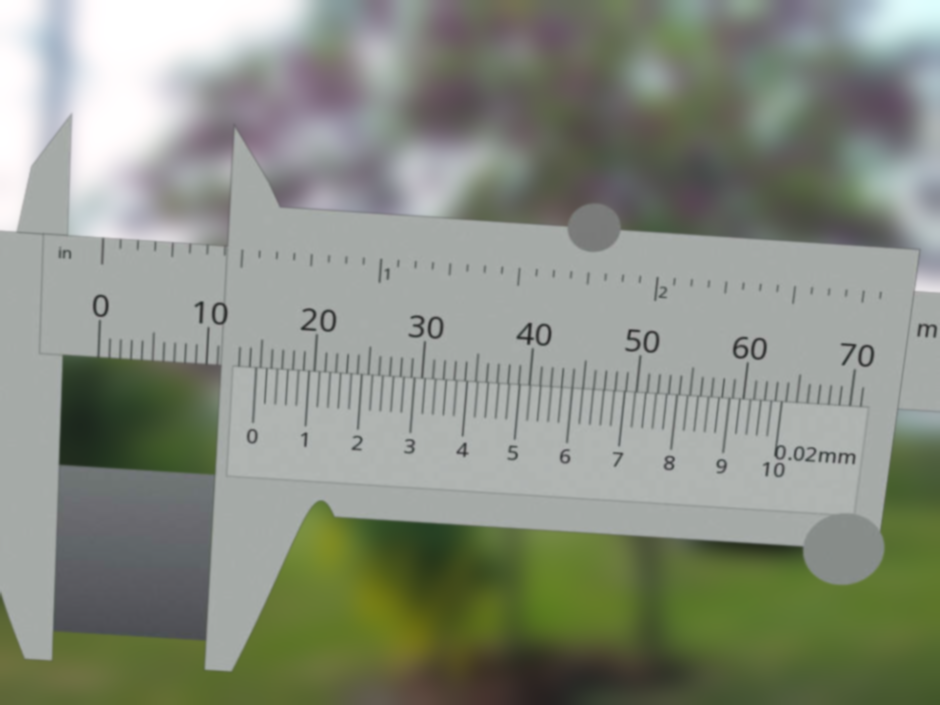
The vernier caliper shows 14.6 mm
